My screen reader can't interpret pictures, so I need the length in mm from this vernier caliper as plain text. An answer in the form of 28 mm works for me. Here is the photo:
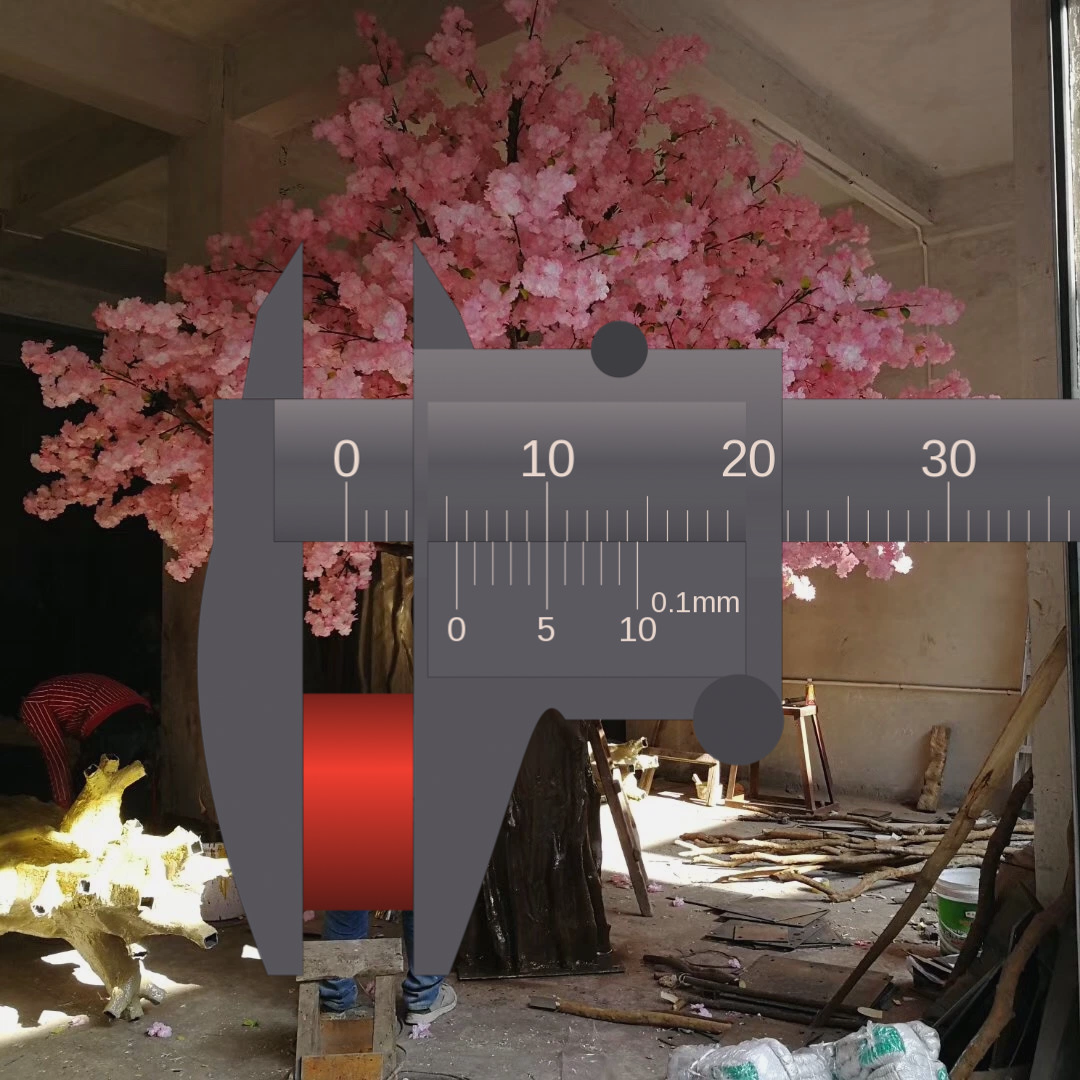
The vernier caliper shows 5.5 mm
